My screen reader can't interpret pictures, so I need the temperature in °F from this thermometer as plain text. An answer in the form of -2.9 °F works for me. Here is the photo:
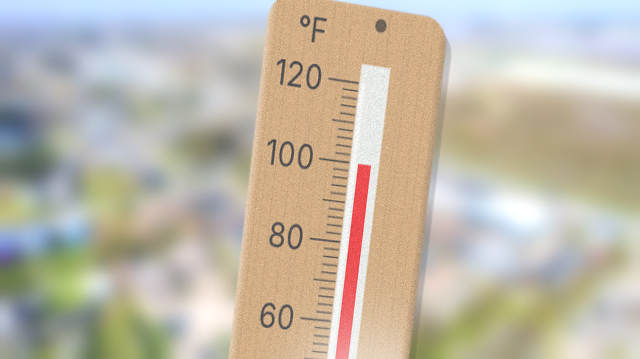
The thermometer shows 100 °F
